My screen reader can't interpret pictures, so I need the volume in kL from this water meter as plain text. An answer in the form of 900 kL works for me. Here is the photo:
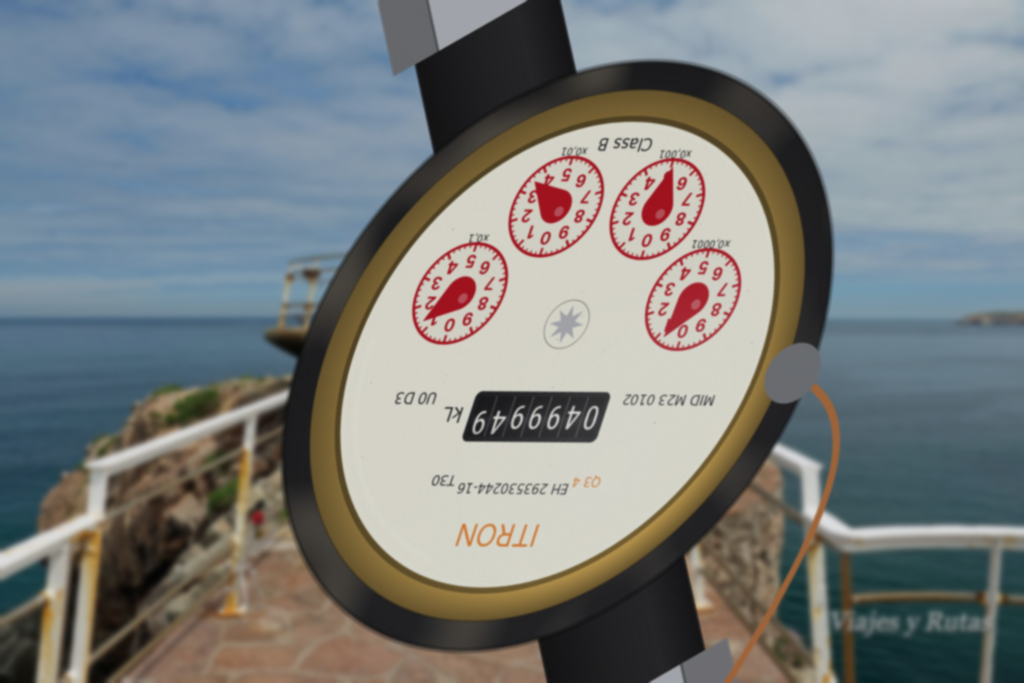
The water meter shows 499949.1350 kL
